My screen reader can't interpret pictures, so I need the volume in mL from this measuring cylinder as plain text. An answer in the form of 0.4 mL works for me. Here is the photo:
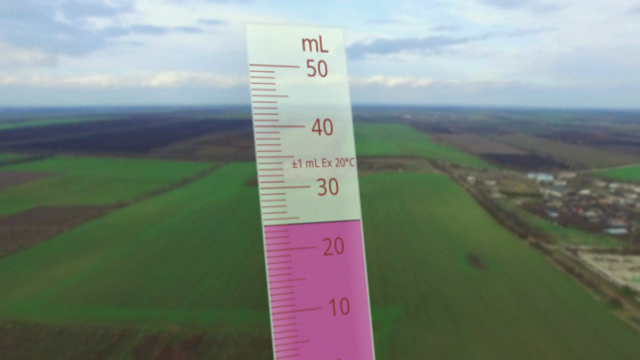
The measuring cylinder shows 24 mL
